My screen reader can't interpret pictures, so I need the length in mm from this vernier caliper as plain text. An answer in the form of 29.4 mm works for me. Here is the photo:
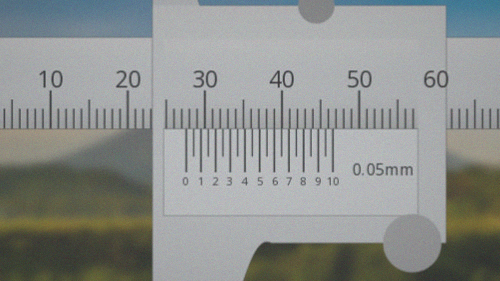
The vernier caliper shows 27.6 mm
